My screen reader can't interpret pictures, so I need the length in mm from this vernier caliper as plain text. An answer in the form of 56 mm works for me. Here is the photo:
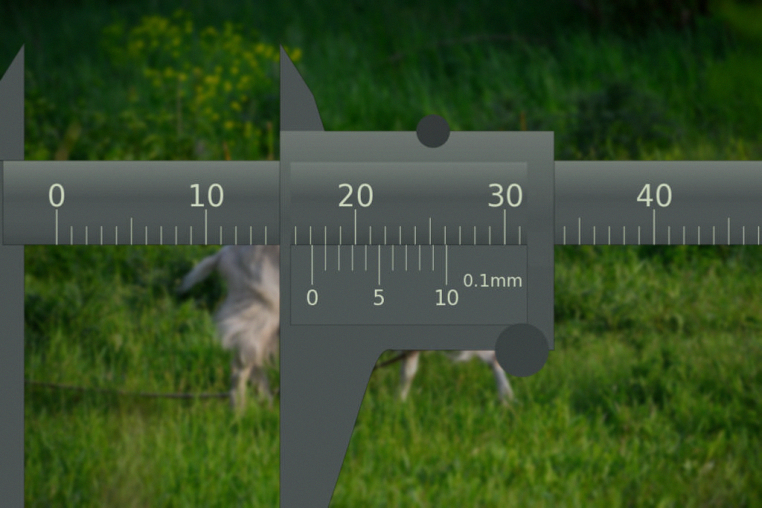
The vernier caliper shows 17.1 mm
